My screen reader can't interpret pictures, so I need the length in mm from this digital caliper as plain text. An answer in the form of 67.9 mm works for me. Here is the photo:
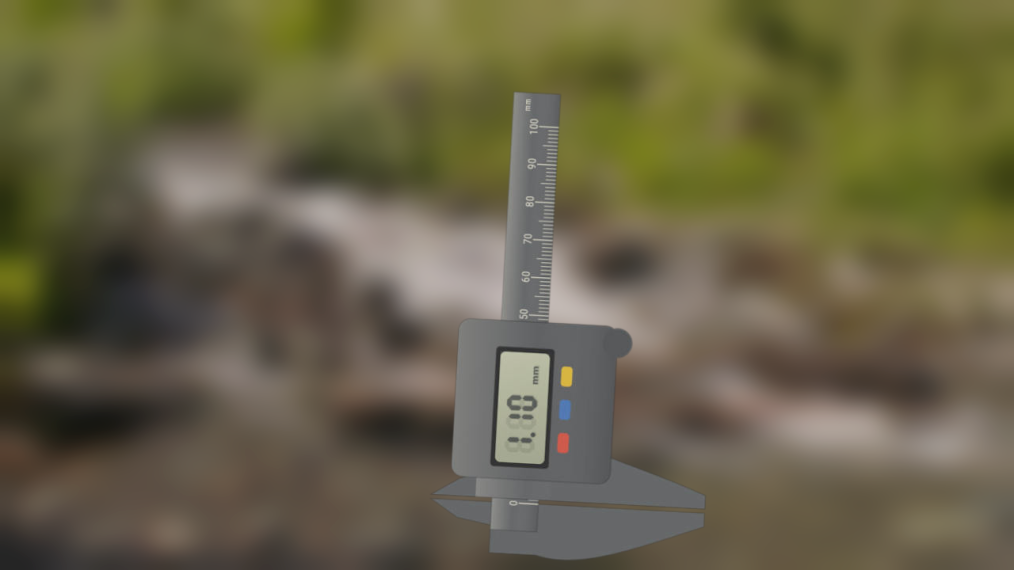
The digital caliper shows 1.10 mm
